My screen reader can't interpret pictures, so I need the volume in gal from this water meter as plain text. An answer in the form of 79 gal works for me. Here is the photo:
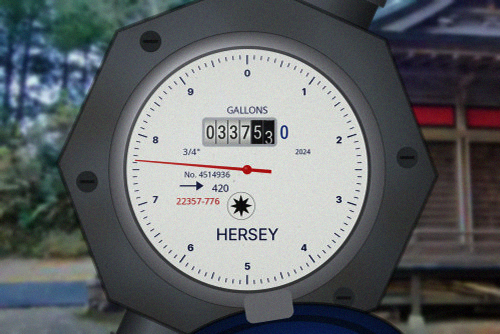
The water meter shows 337527.6 gal
